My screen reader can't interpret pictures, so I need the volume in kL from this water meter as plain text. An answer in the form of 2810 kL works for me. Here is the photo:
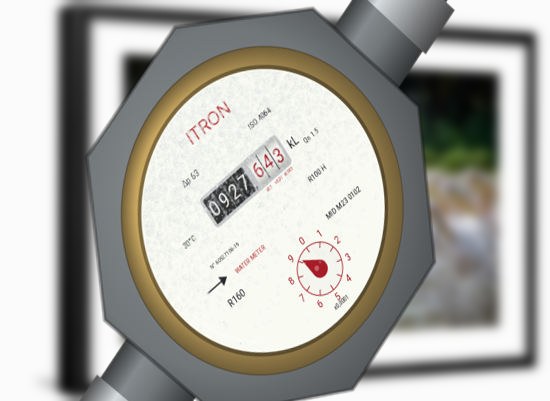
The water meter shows 927.6429 kL
